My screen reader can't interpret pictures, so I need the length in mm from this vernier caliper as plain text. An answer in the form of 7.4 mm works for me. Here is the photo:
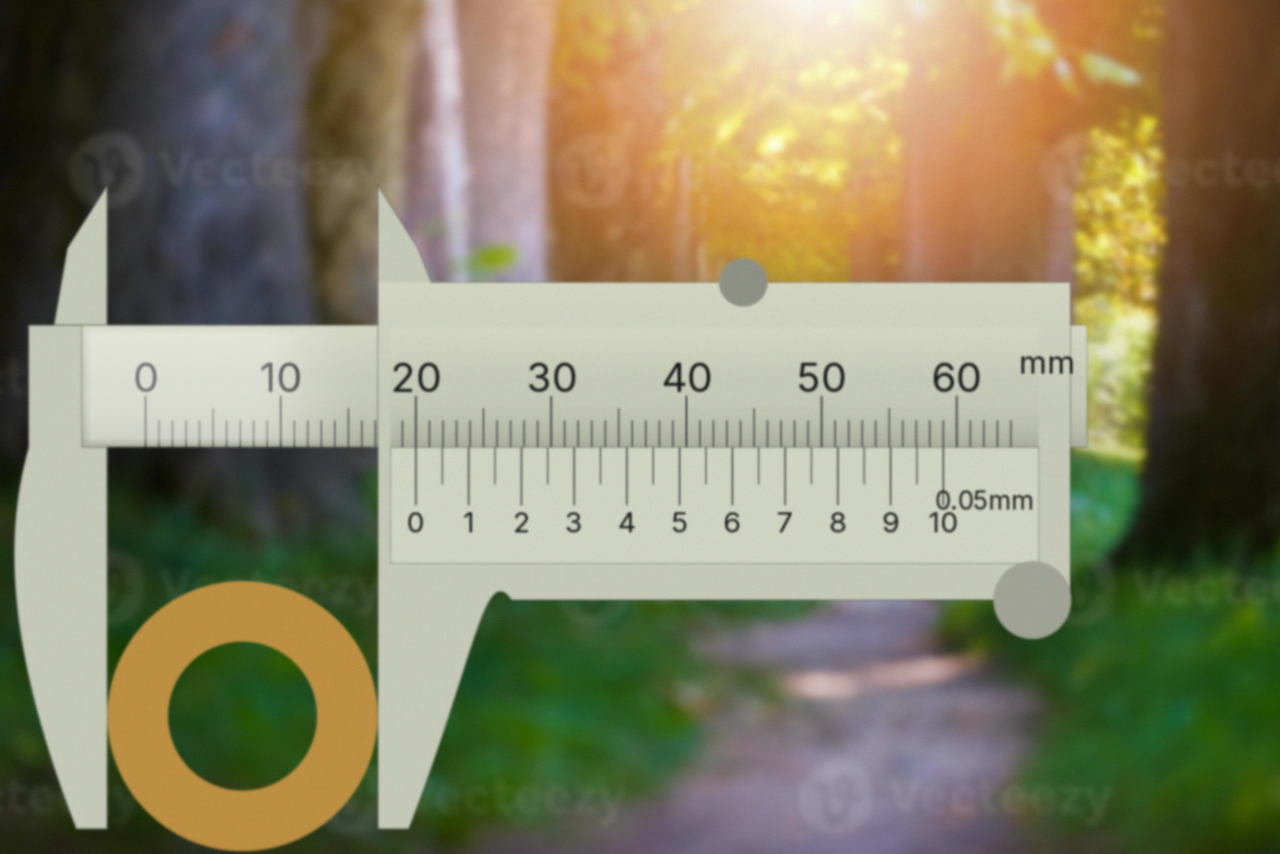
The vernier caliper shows 20.0 mm
